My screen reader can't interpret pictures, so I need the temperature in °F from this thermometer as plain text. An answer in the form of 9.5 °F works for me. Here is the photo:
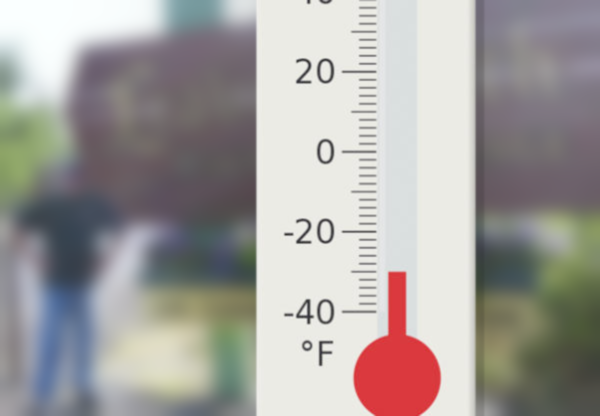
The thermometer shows -30 °F
